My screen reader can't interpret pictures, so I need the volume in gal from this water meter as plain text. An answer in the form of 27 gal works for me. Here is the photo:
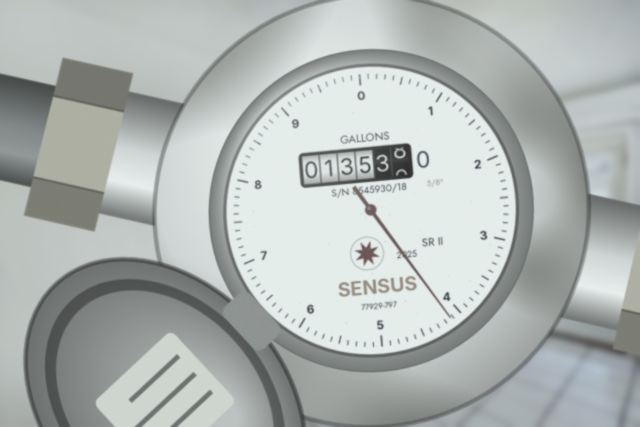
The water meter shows 135384.1 gal
